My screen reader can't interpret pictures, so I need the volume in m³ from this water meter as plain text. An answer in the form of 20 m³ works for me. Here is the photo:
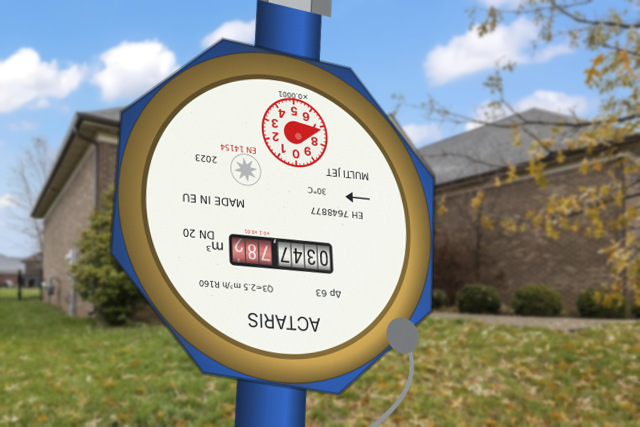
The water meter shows 347.7817 m³
